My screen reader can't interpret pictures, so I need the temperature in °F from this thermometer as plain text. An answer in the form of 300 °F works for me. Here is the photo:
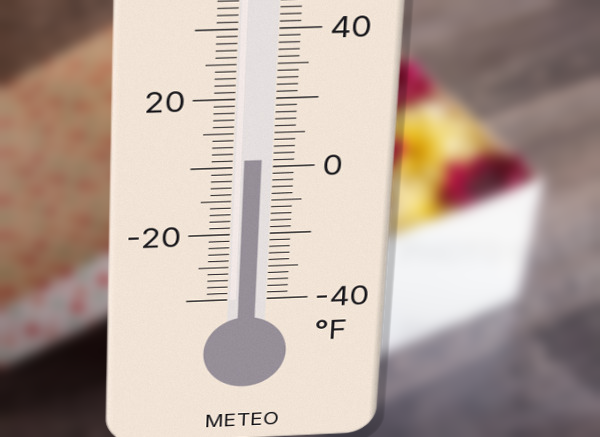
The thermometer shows 2 °F
